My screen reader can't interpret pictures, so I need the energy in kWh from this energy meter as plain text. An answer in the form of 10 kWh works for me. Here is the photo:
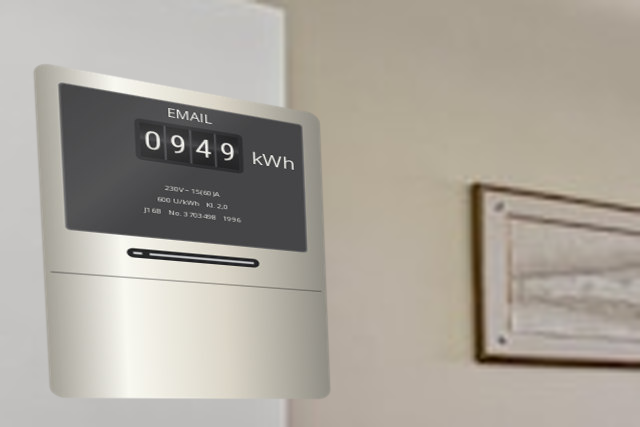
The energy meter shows 949 kWh
